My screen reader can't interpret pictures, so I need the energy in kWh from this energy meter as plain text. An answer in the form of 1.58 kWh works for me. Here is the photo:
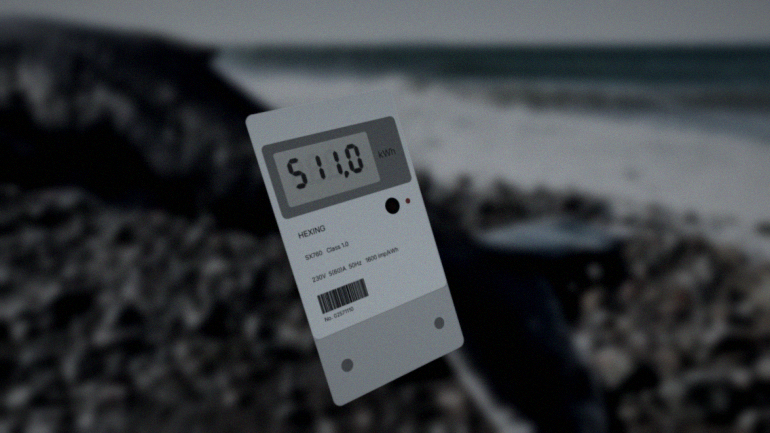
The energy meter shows 511.0 kWh
